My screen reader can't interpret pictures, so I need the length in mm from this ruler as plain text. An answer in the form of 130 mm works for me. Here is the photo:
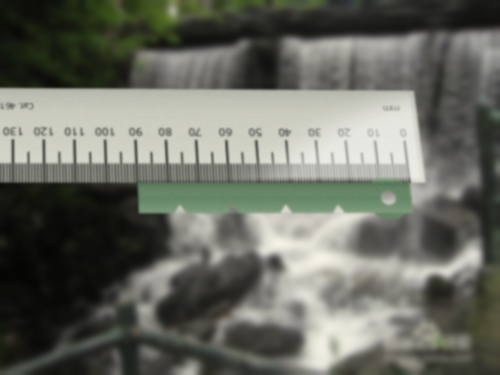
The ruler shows 90 mm
